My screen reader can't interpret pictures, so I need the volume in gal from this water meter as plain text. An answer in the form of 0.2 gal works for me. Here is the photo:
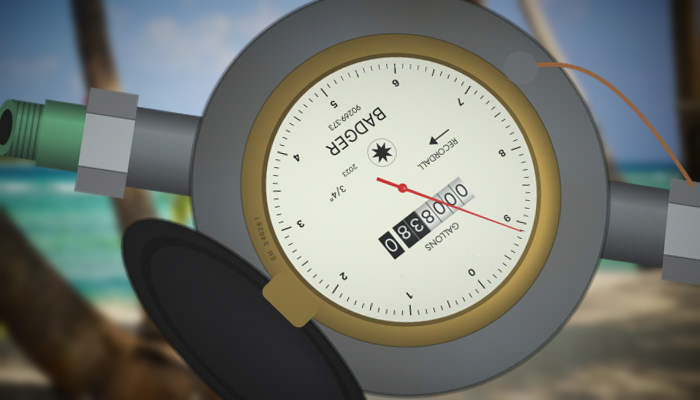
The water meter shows 8379.1 gal
